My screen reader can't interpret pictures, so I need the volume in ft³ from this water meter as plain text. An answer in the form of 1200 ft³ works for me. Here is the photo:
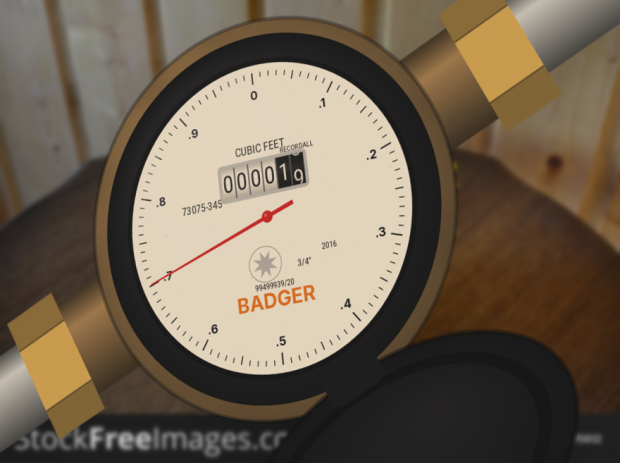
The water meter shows 18.70 ft³
